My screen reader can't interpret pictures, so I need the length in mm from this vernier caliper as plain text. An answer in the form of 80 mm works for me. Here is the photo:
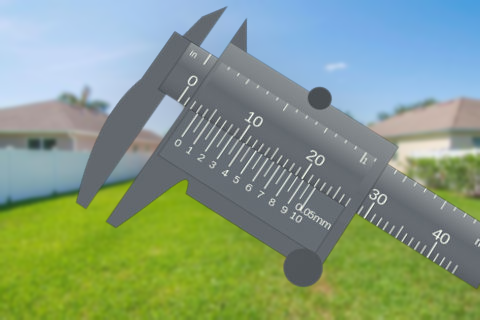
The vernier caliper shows 3.2 mm
